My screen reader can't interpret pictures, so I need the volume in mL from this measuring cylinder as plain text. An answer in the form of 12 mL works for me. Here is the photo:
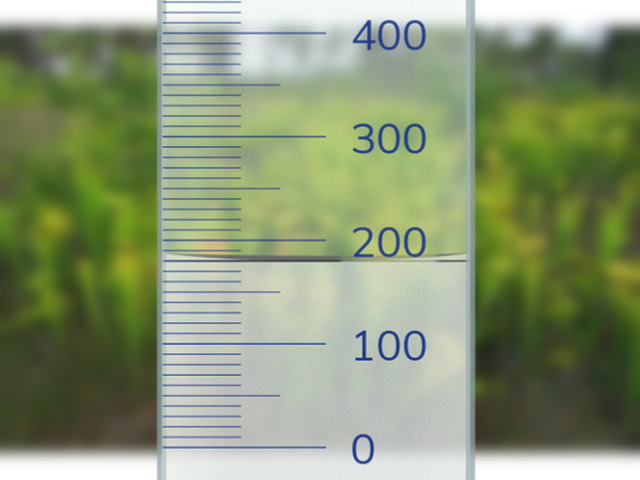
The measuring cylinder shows 180 mL
